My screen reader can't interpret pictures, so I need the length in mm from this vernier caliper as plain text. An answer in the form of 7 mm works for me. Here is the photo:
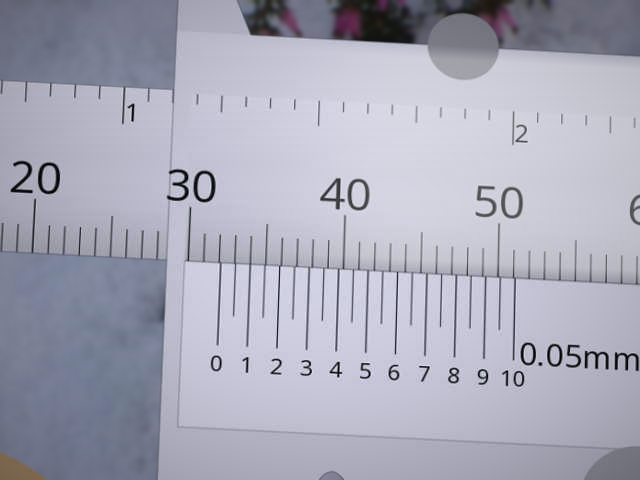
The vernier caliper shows 32.1 mm
